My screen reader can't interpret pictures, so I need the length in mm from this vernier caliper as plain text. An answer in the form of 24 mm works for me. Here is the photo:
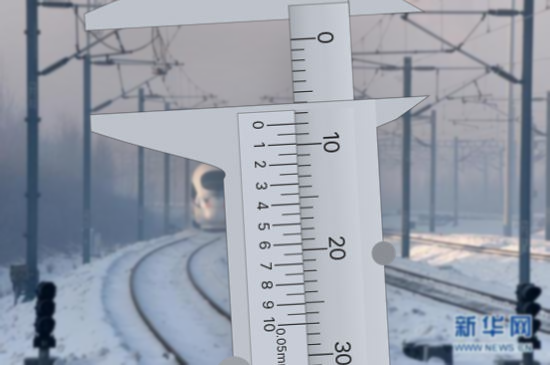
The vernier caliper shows 8.0 mm
